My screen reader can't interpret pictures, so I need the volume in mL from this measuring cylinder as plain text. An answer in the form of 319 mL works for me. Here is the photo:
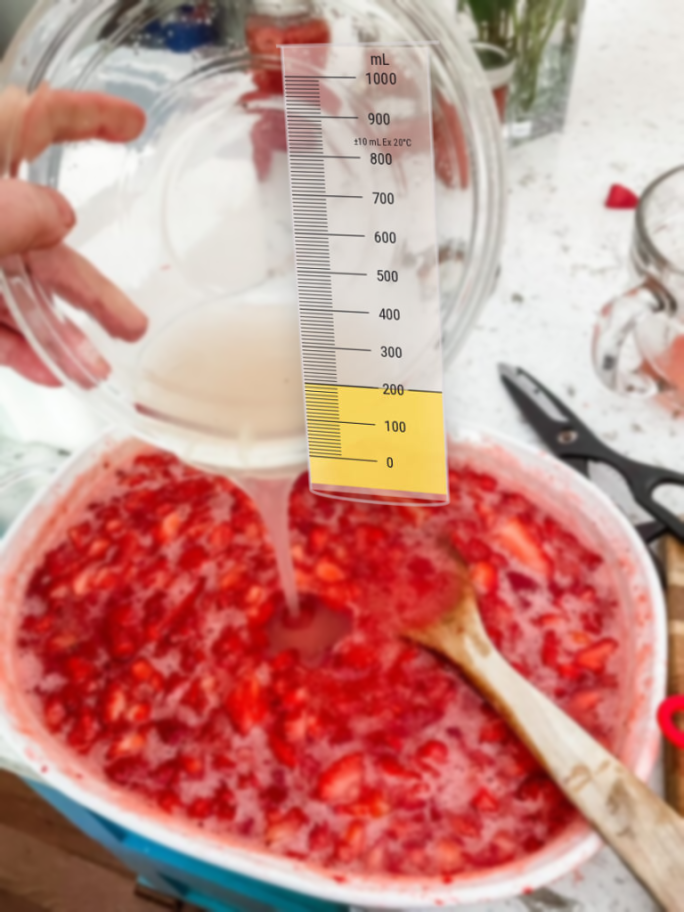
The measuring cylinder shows 200 mL
